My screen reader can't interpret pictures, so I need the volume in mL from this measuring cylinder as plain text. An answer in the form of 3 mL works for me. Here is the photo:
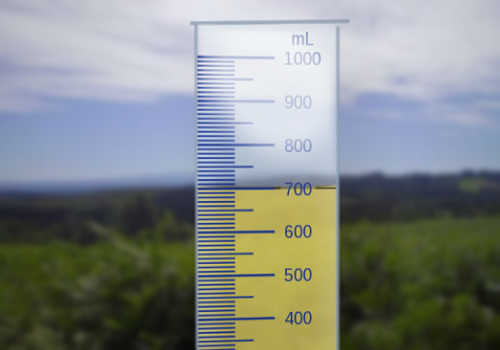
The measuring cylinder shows 700 mL
